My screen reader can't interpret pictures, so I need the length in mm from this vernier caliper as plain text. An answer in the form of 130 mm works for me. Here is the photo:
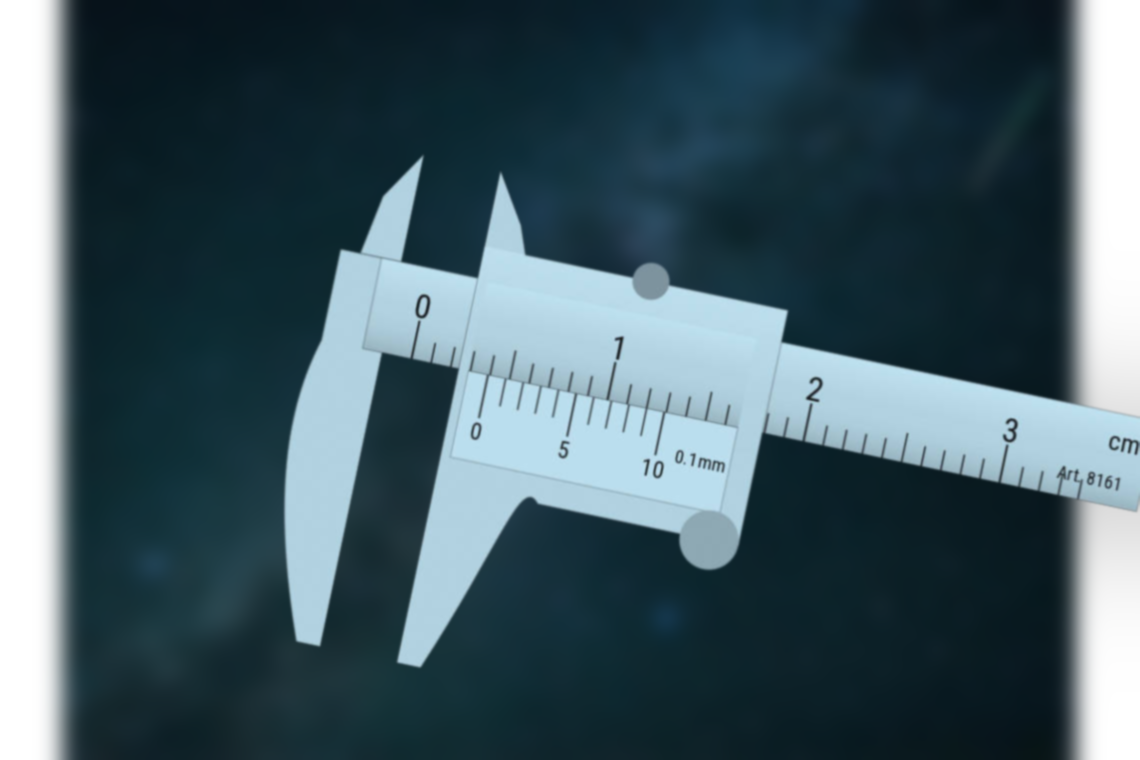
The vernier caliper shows 3.9 mm
